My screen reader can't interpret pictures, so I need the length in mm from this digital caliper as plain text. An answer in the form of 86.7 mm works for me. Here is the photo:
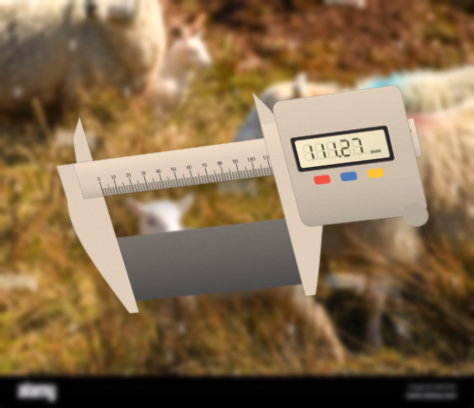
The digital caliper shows 111.27 mm
